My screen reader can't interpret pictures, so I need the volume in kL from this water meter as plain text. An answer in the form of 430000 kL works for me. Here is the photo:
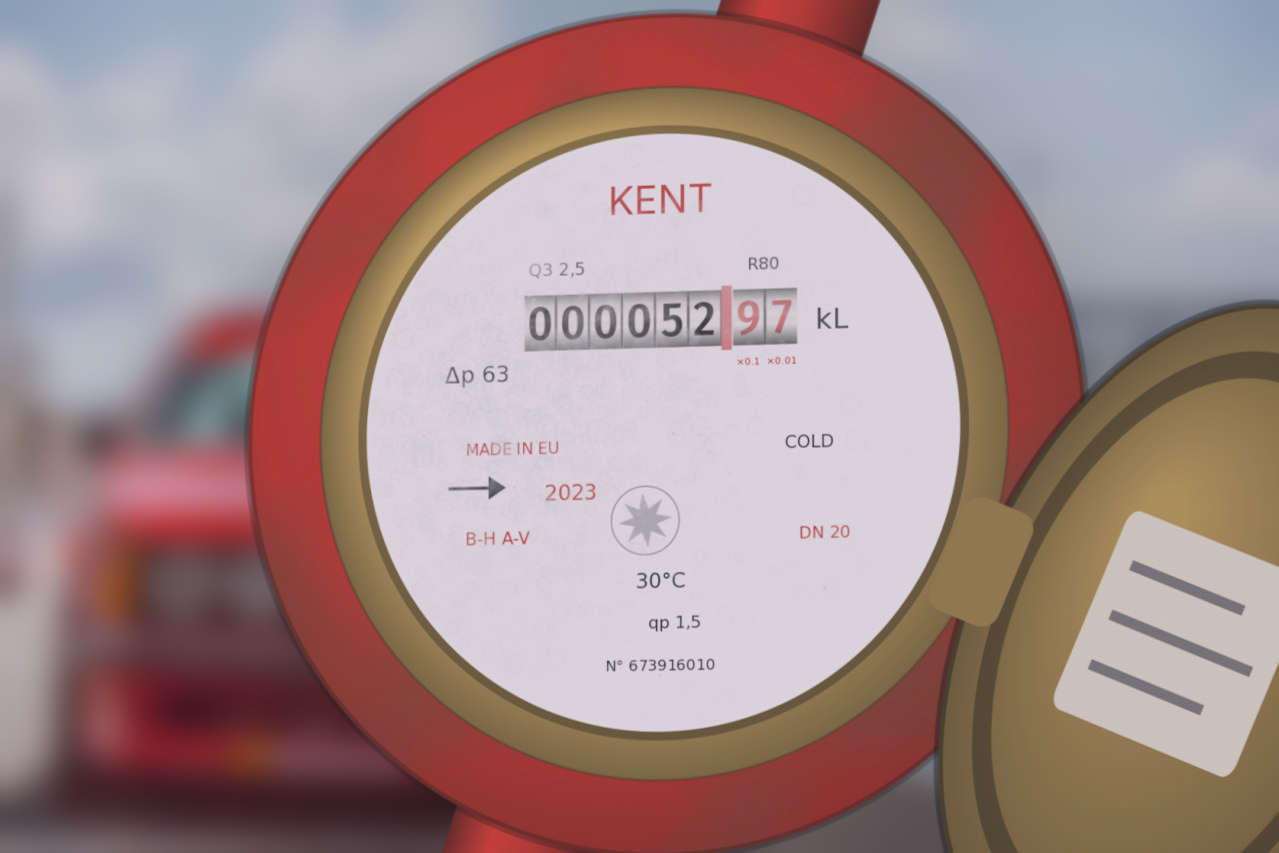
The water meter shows 52.97 kL
